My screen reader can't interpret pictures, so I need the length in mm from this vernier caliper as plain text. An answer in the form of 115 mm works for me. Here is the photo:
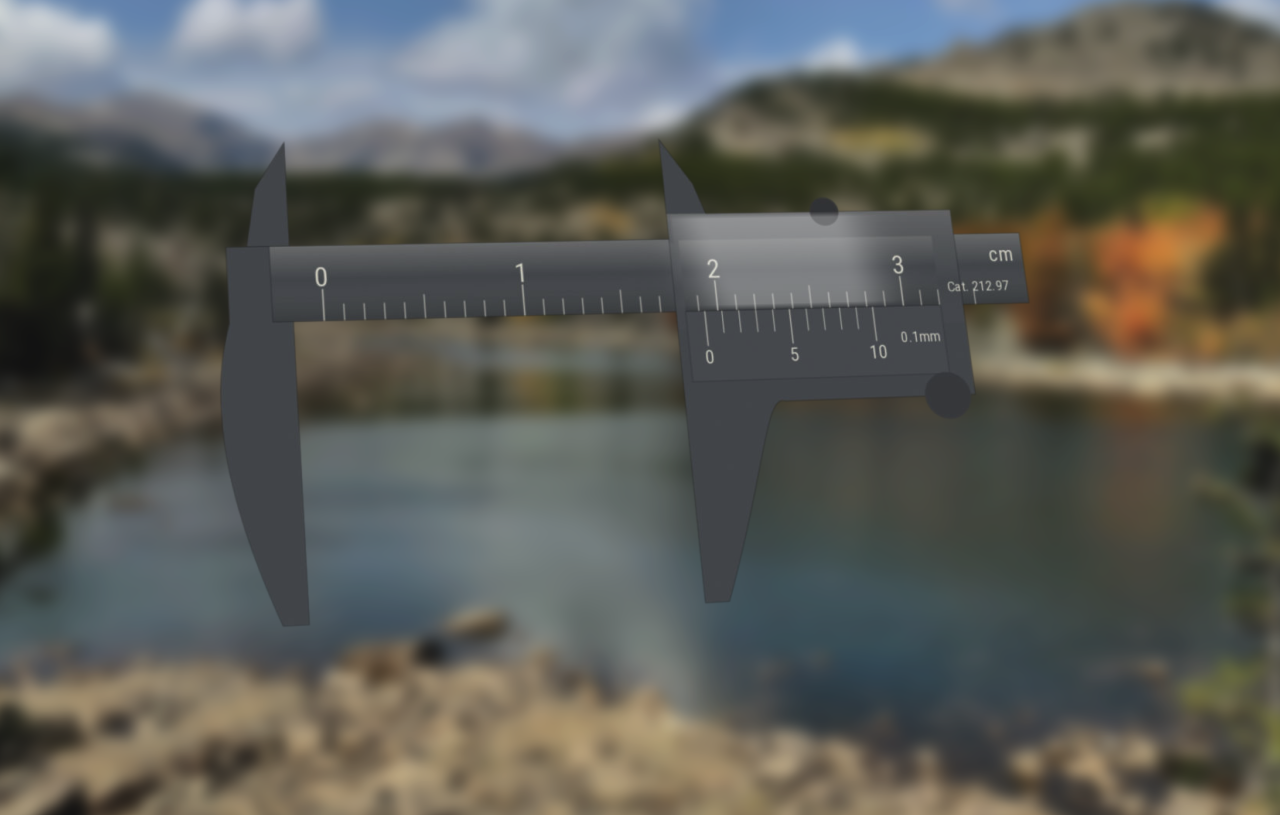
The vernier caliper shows 19.3 mm
